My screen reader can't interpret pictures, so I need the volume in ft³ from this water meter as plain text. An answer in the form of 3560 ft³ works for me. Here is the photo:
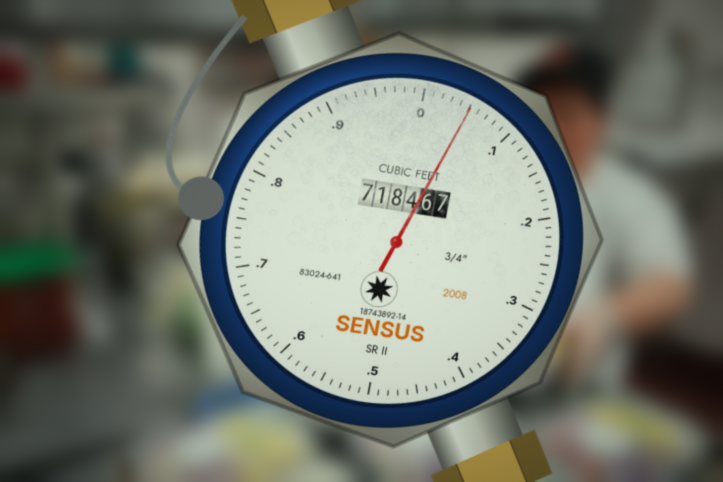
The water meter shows 718467.05 ft³
